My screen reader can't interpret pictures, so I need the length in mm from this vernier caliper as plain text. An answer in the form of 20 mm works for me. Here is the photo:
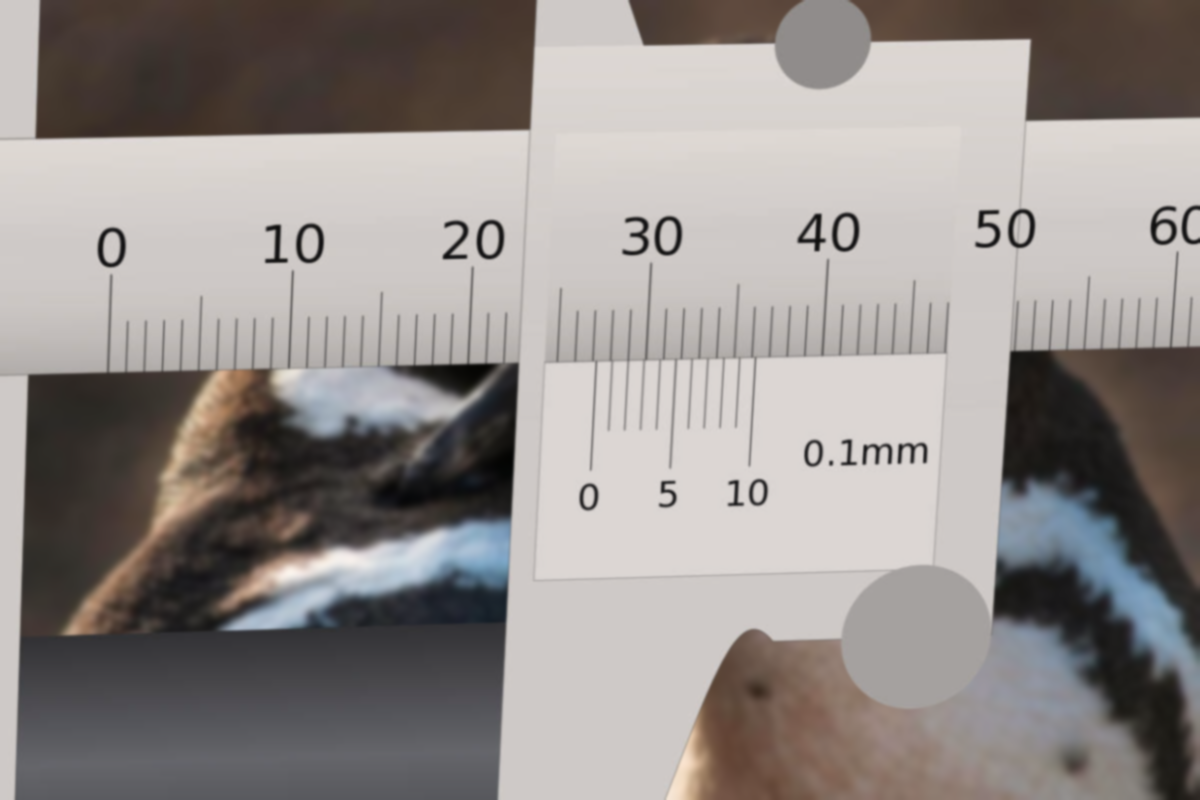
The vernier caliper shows 27.2 mm
